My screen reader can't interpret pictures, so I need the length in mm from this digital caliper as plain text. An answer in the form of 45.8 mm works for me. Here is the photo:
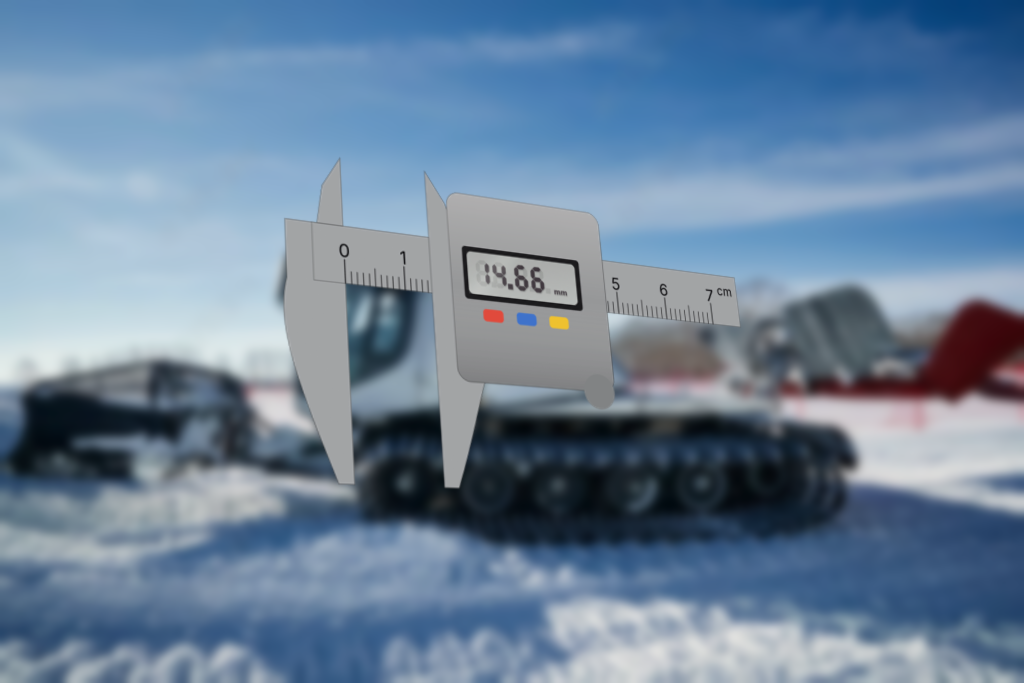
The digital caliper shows 14.66 mm
